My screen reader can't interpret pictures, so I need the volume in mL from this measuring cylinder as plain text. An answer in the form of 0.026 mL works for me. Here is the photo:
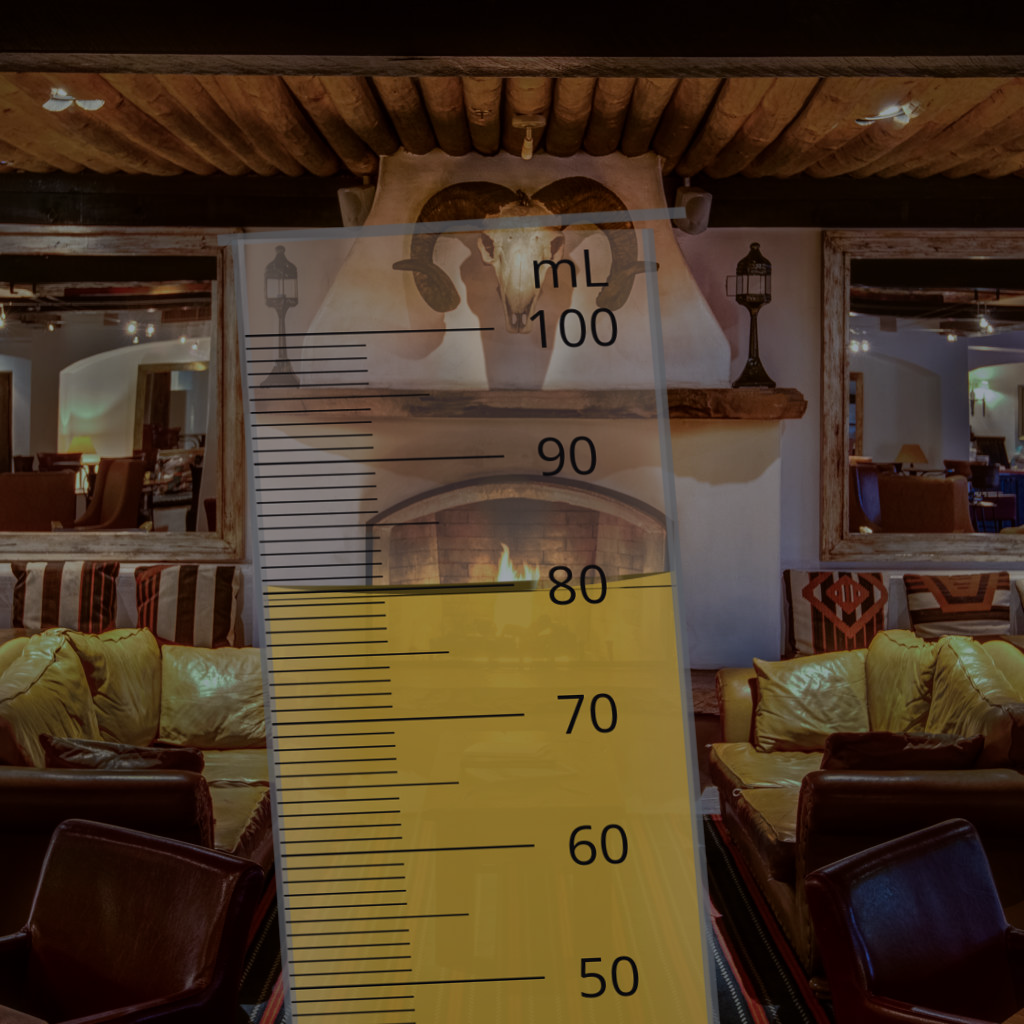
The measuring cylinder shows 79.5 mL
